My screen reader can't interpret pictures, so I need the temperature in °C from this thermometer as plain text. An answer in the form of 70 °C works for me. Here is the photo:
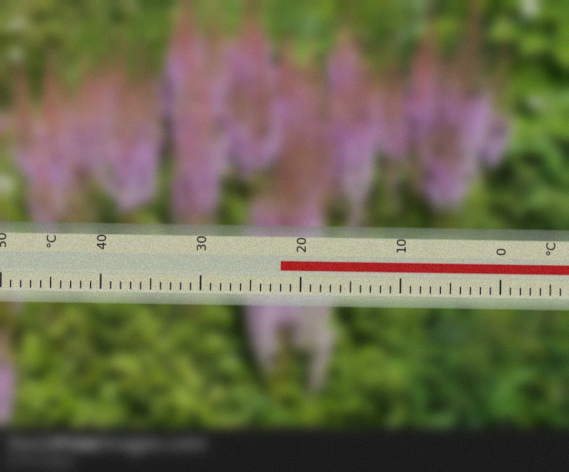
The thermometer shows 22 °C
